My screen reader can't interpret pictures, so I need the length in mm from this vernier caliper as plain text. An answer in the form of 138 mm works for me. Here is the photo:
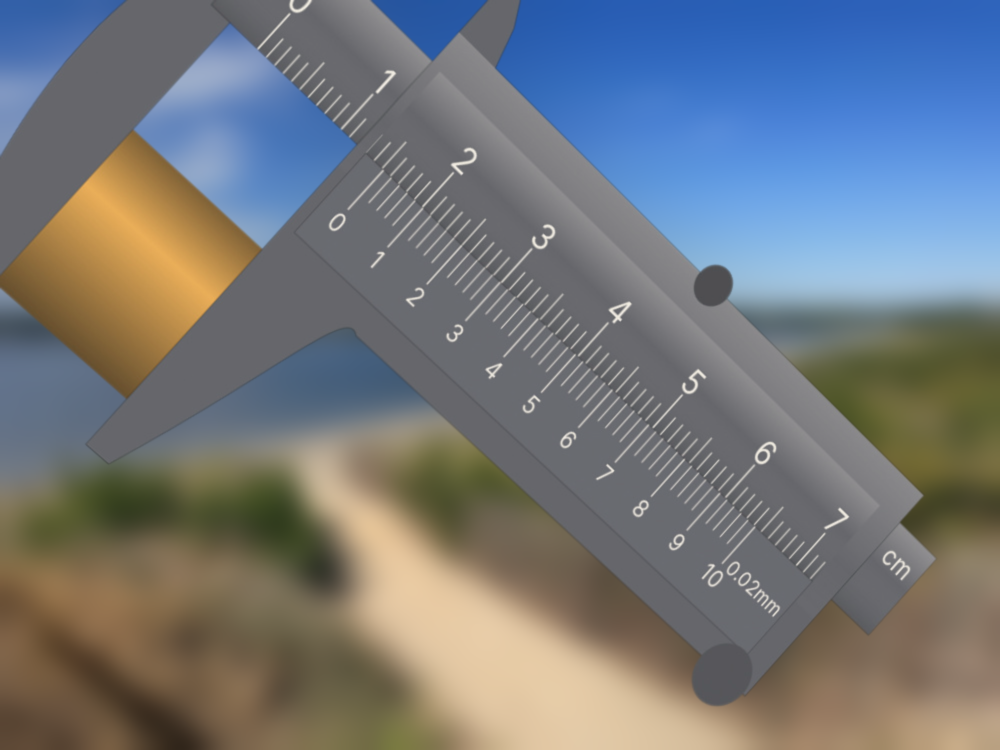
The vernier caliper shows 15.2 mm
